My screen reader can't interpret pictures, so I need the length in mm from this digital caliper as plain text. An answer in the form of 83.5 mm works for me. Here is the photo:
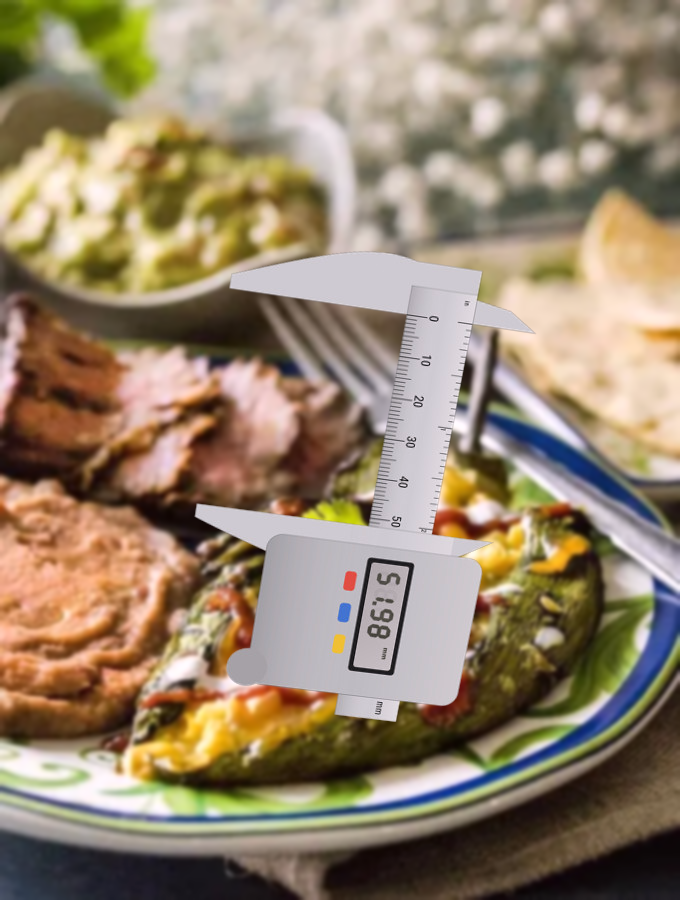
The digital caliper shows 51.98 mm
